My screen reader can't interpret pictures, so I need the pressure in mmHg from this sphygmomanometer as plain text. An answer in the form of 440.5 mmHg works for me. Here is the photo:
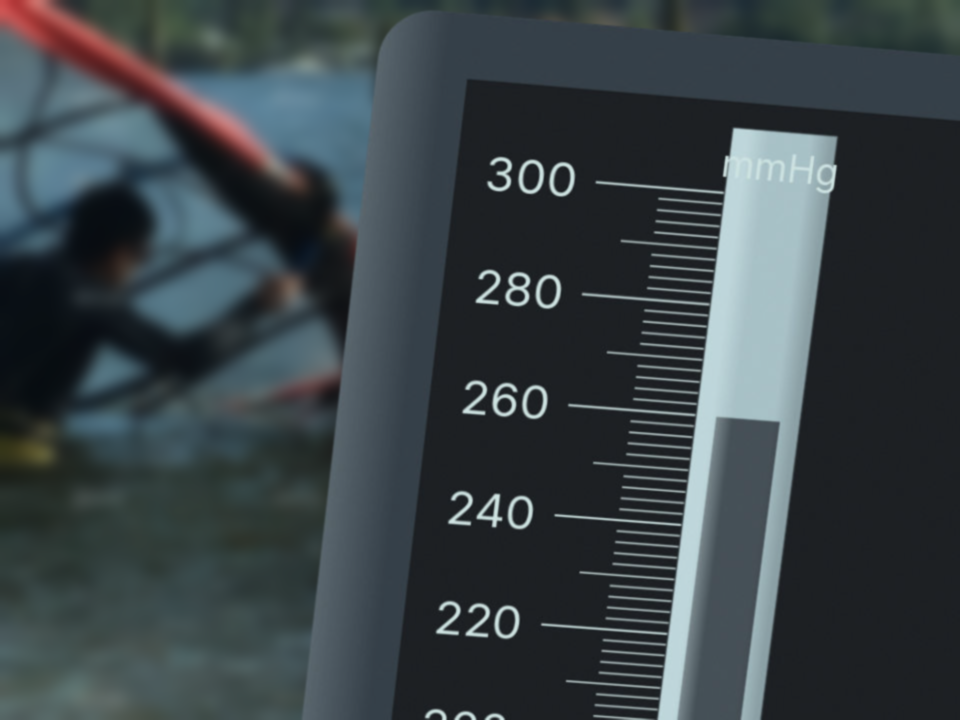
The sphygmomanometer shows 260 mmHg
